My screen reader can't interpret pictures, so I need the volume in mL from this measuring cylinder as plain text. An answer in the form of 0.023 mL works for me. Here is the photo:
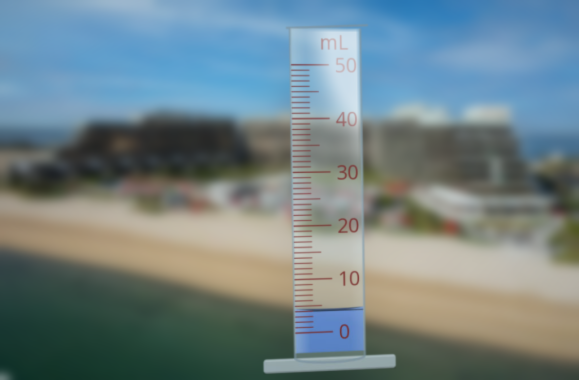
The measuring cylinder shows 4 mL
